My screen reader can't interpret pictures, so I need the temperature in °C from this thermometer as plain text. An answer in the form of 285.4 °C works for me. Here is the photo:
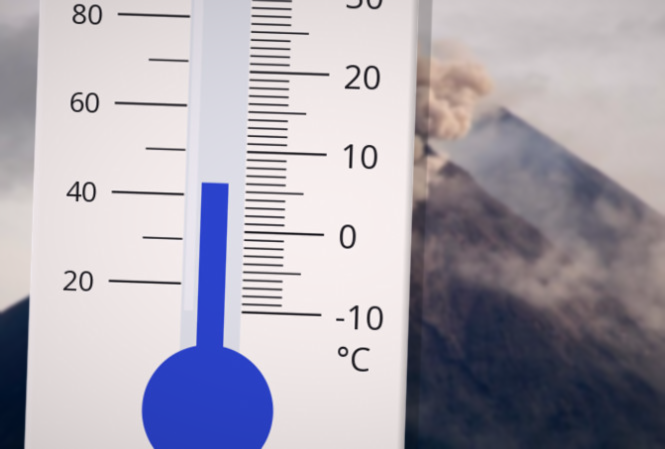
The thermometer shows 6 °C
